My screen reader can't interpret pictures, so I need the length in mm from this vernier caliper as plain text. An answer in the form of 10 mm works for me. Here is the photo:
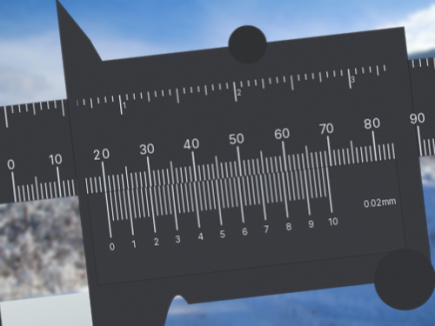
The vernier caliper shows 20.0 mm
